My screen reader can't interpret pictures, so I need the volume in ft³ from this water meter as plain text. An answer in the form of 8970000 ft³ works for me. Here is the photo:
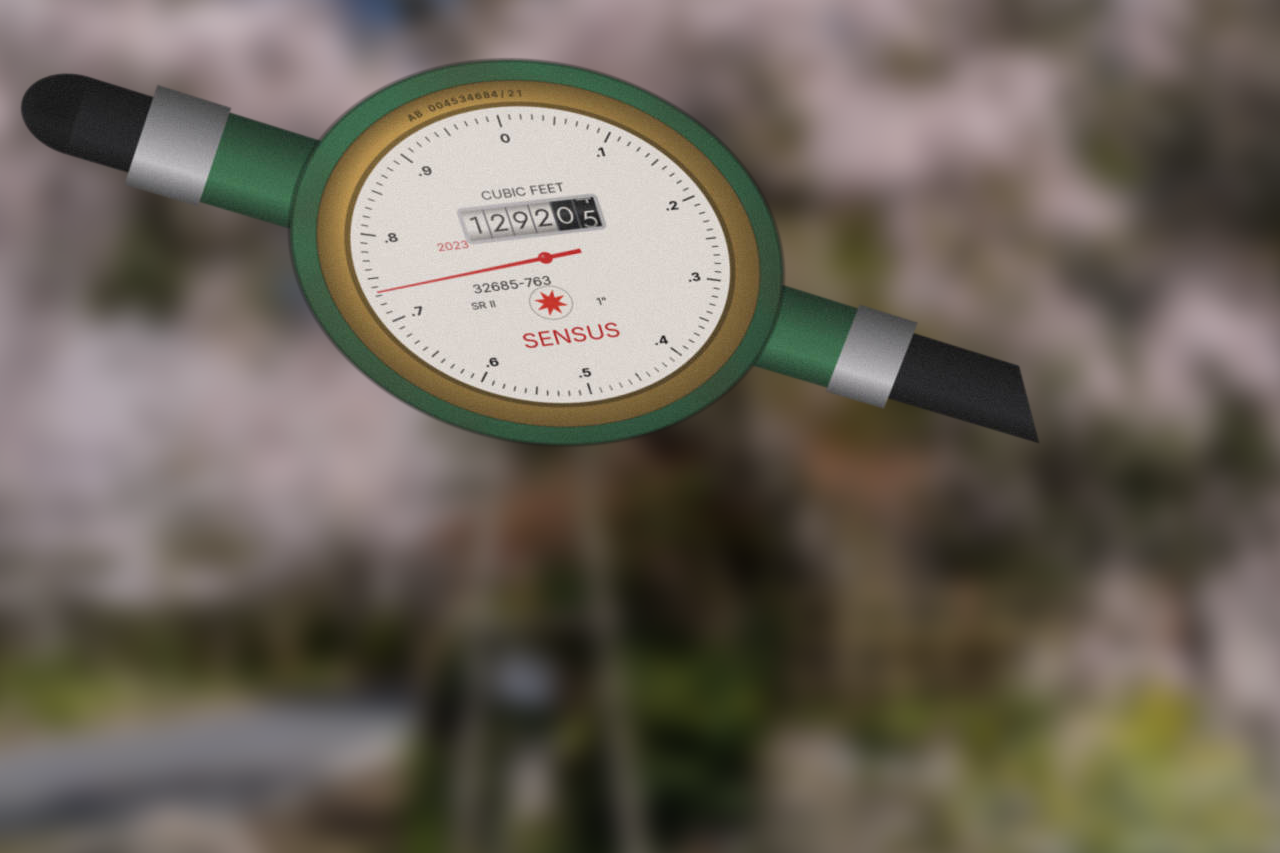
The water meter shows 129204.73 ft³
